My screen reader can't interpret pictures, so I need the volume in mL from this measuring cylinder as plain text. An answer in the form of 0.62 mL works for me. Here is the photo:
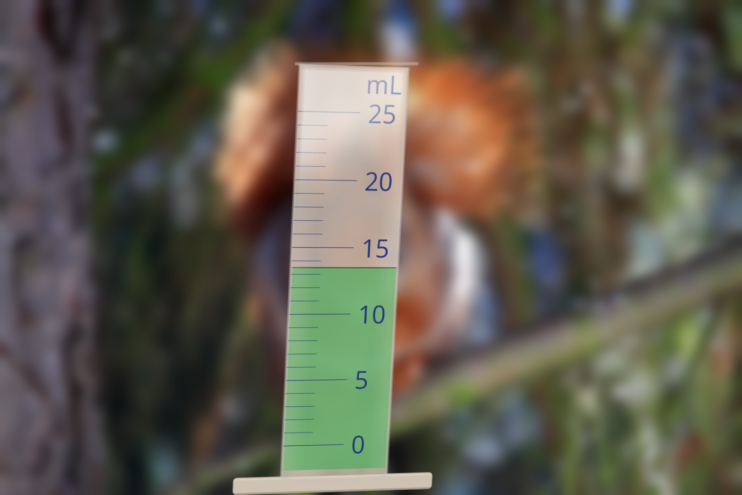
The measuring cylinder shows 13.5 mL
